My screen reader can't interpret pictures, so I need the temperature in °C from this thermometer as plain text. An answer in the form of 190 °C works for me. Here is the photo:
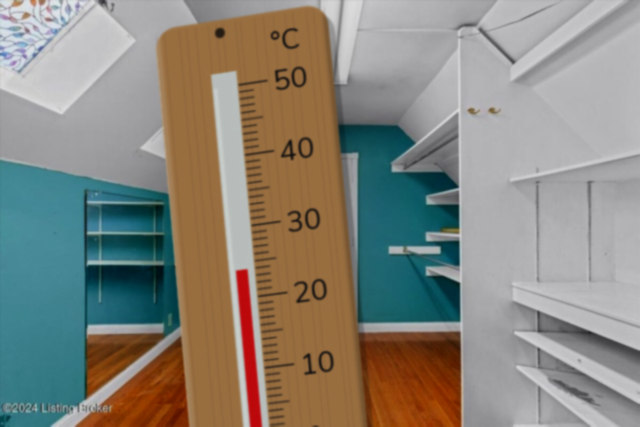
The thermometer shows 24 °C
